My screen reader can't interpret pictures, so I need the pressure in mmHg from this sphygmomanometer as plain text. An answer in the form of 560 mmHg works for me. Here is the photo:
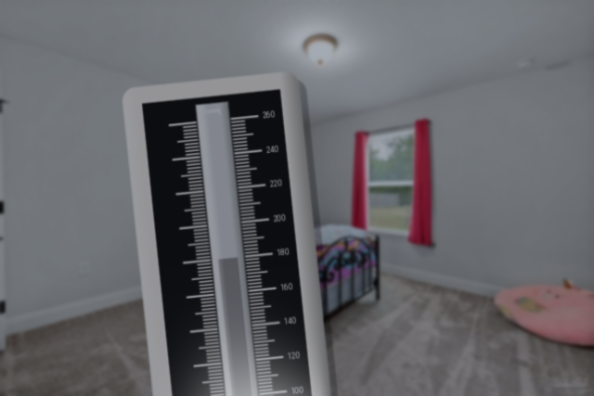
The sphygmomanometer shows 180 mmHg
